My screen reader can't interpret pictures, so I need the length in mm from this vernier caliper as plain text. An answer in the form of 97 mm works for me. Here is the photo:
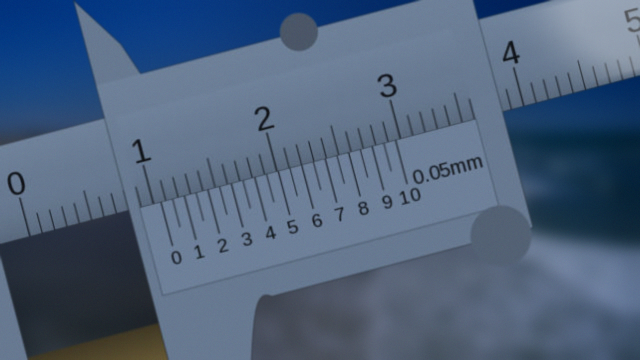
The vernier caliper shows 10.6 mm
